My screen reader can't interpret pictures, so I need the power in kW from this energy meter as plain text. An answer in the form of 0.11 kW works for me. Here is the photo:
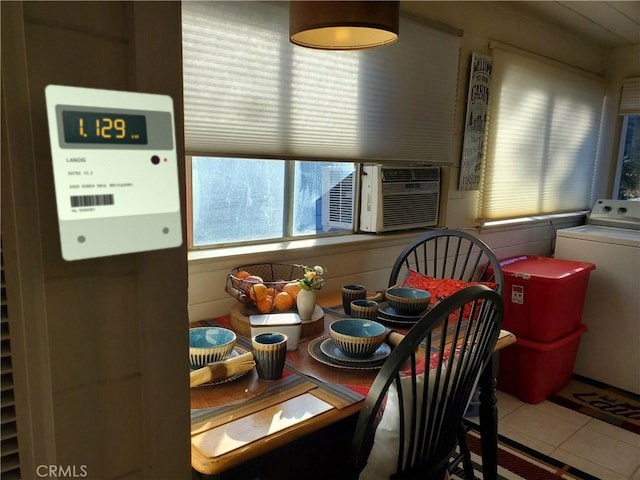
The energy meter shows 1.129 kW
